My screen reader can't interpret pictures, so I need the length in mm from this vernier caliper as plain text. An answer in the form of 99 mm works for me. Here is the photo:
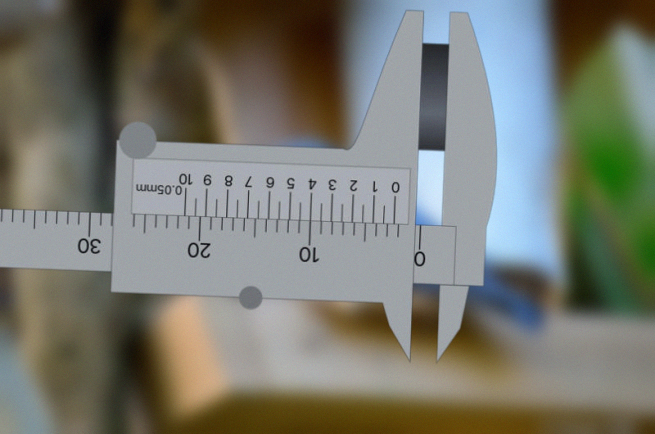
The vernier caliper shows 2.4 mm
